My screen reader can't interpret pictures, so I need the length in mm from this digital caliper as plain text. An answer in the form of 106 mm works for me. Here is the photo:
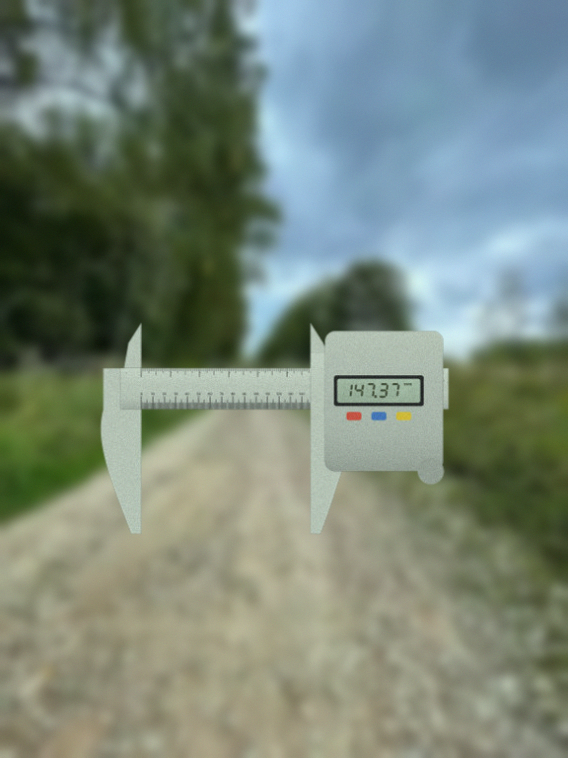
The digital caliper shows 147.37 mm
